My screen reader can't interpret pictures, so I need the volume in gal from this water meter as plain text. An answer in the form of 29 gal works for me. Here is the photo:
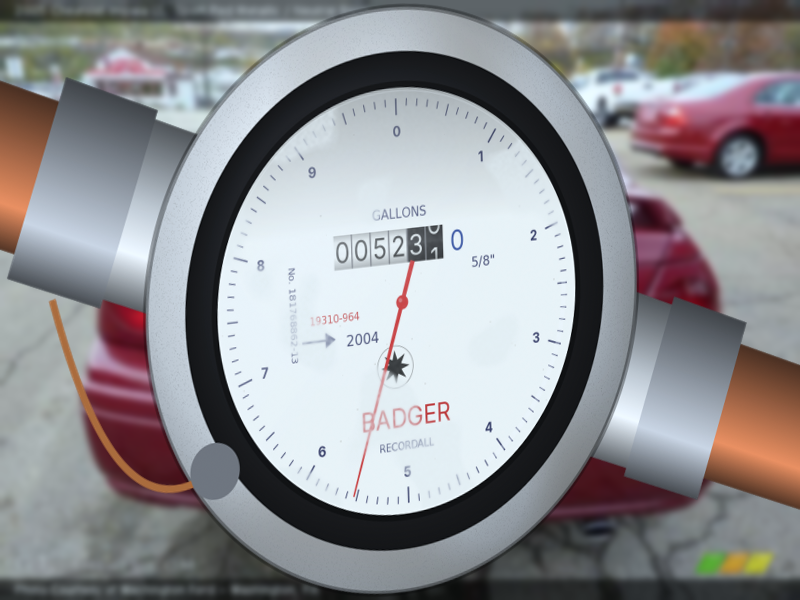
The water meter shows 52305.5 gal
